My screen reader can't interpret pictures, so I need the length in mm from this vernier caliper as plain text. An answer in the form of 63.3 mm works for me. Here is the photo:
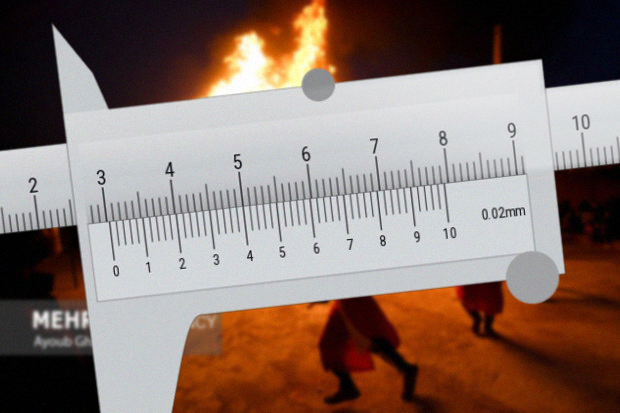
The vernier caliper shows 30.4 mm
